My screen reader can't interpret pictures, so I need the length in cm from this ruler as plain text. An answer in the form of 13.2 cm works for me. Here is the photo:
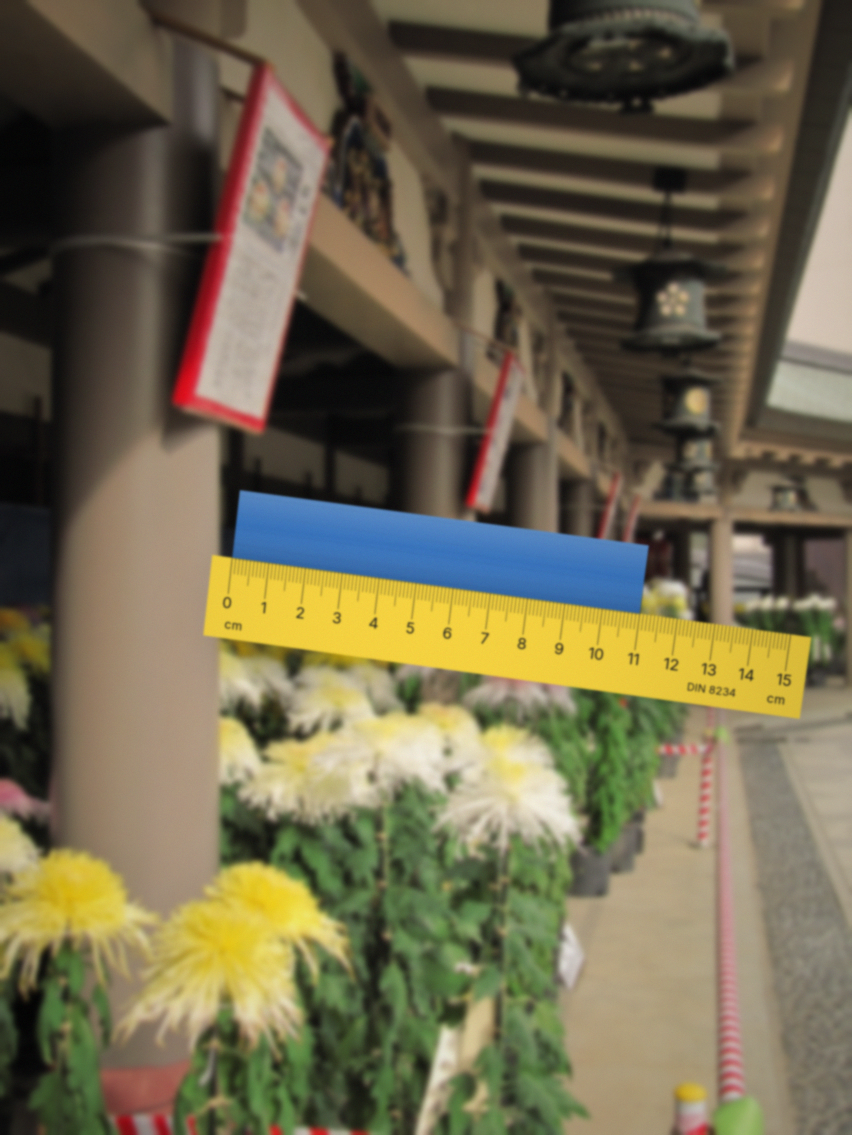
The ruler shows 11 cm
